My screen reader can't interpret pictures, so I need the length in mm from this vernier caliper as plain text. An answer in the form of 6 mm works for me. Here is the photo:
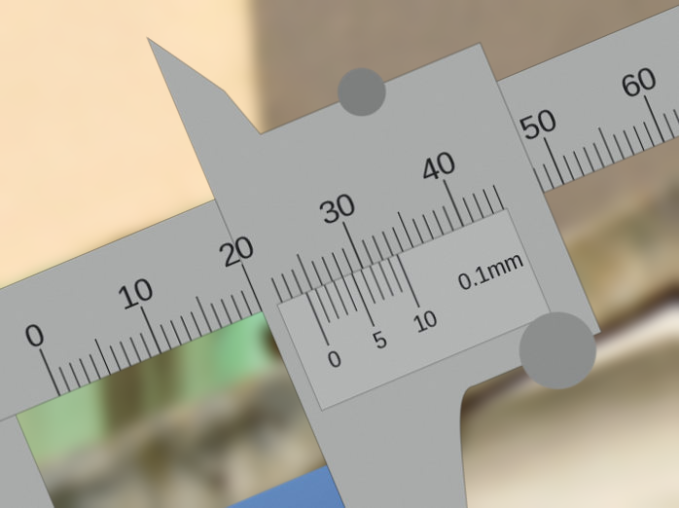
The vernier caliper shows 24.4 mm
